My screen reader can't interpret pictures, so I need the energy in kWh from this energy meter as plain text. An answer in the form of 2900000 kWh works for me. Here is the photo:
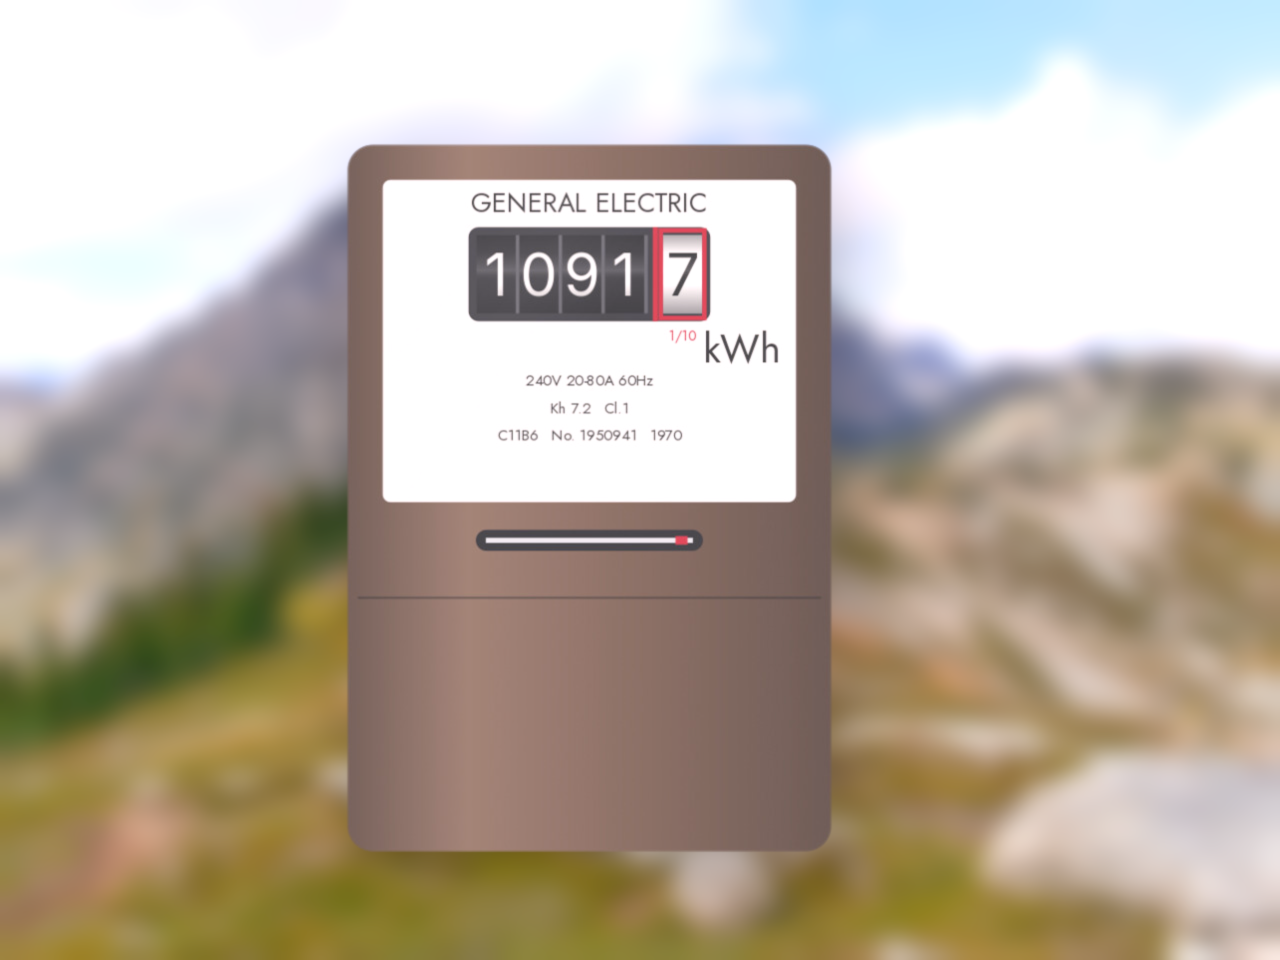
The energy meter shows 1091.7 kWh
